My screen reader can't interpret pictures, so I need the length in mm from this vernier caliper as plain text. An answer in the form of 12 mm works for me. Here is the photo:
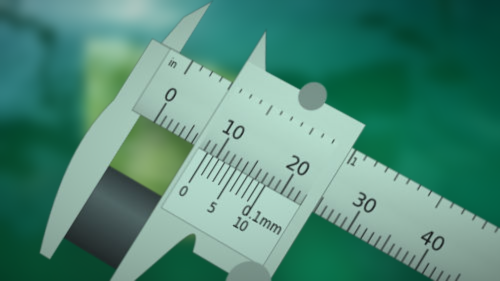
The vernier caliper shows 8.6 mm
